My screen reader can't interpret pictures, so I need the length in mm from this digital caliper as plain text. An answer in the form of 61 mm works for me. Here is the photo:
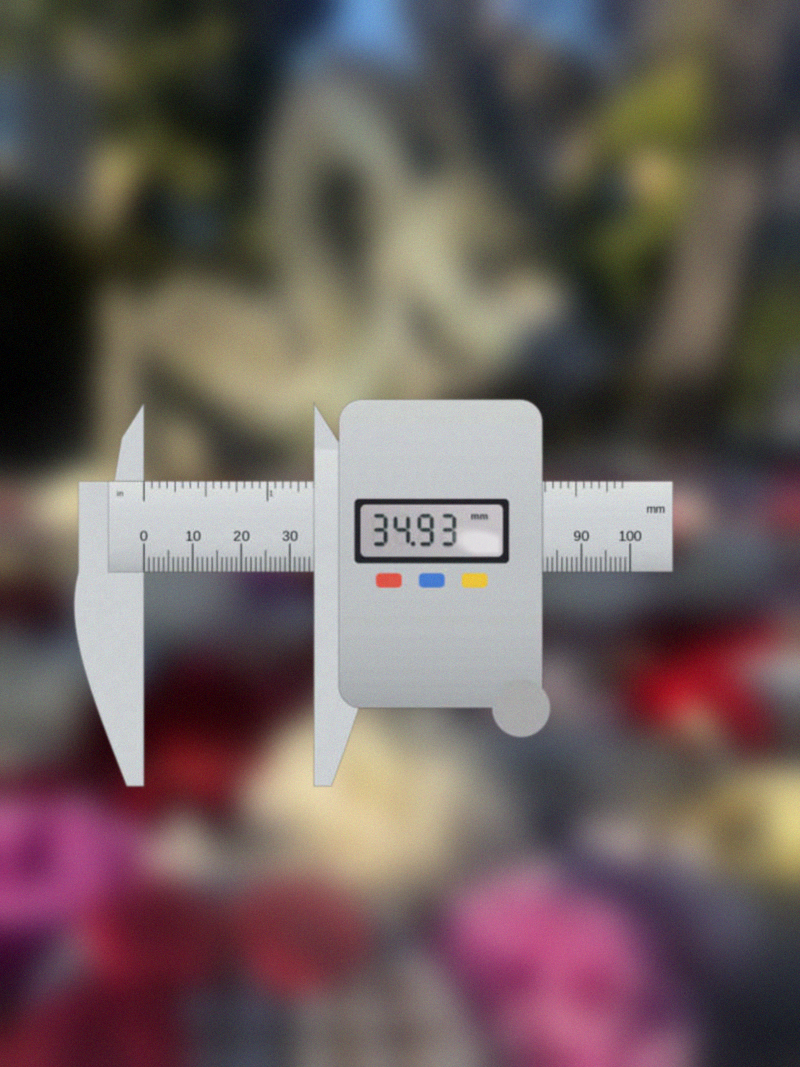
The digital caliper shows 34.93 mm
